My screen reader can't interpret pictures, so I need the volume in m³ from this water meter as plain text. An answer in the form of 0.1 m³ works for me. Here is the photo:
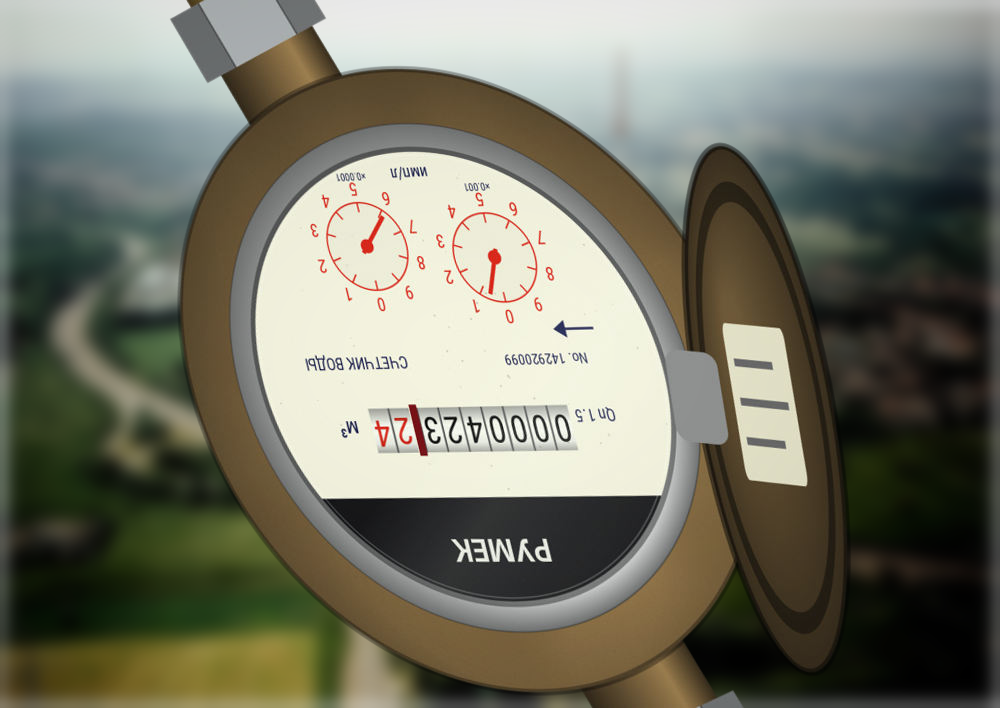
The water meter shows 423.2406 m³
